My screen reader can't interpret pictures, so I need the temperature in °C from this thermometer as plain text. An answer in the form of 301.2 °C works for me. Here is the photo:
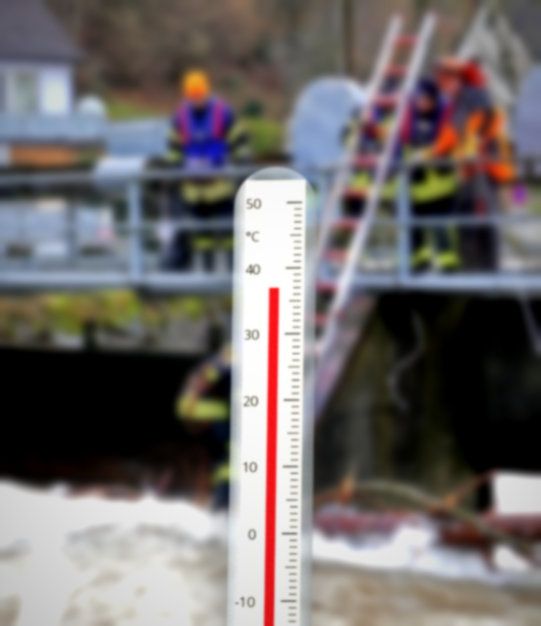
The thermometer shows 37 °C
